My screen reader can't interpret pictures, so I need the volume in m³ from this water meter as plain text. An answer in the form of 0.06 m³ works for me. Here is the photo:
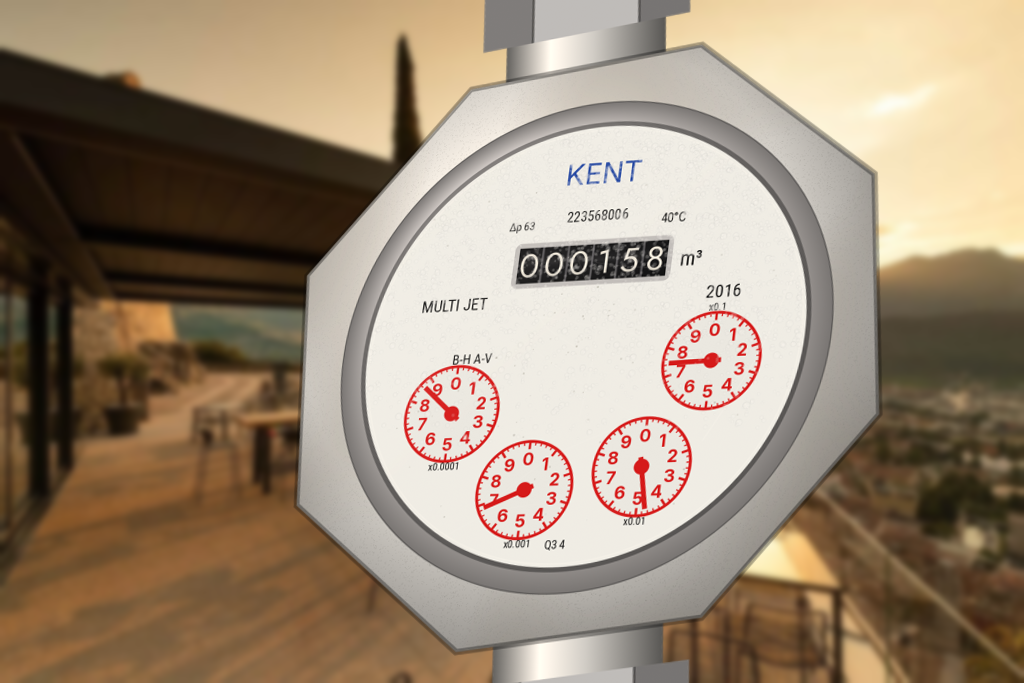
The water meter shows 158.7468 m³
